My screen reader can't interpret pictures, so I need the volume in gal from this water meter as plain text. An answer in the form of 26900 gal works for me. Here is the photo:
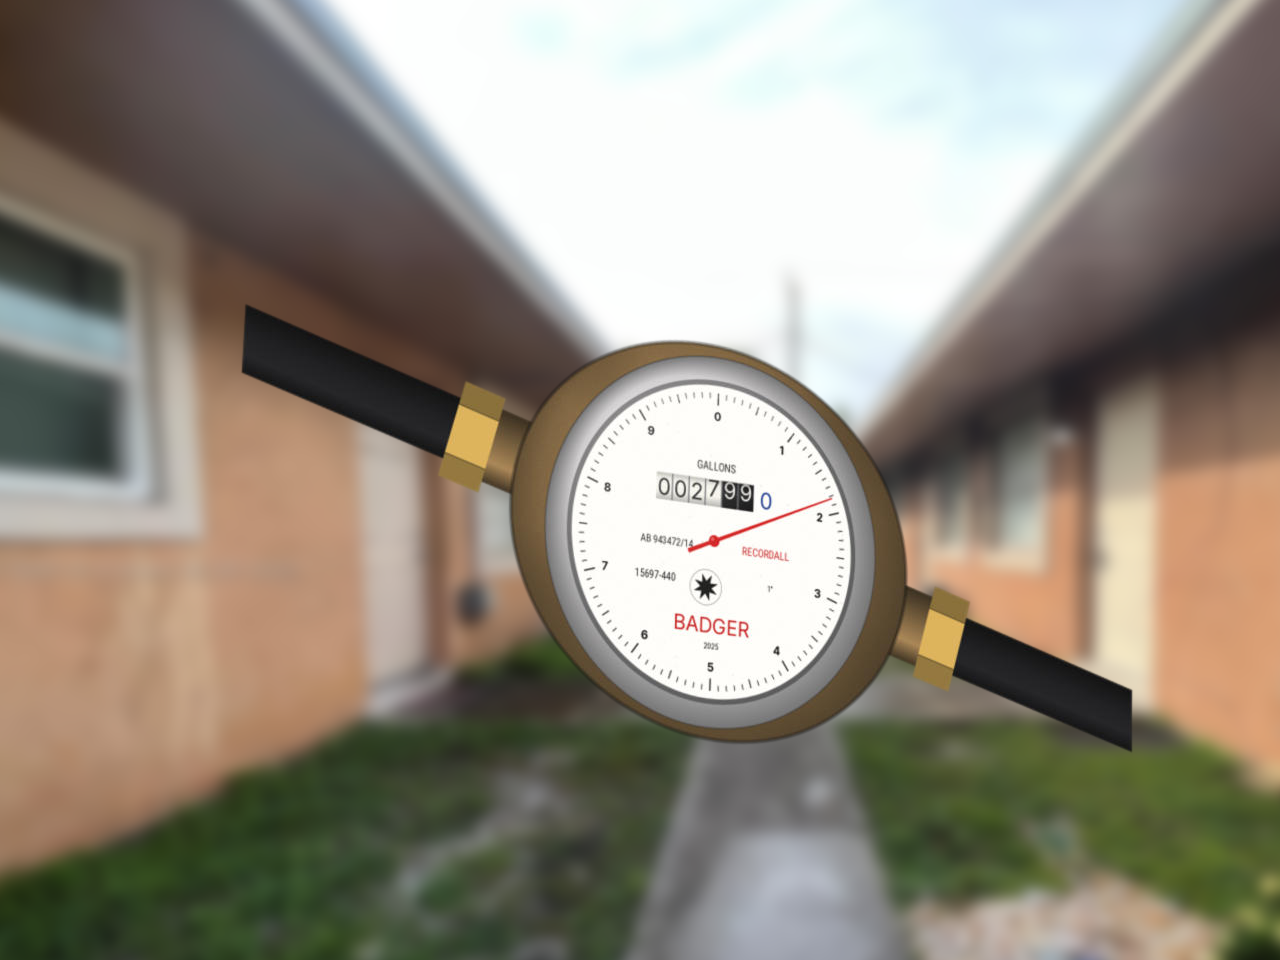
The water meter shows 27991.8 gal
